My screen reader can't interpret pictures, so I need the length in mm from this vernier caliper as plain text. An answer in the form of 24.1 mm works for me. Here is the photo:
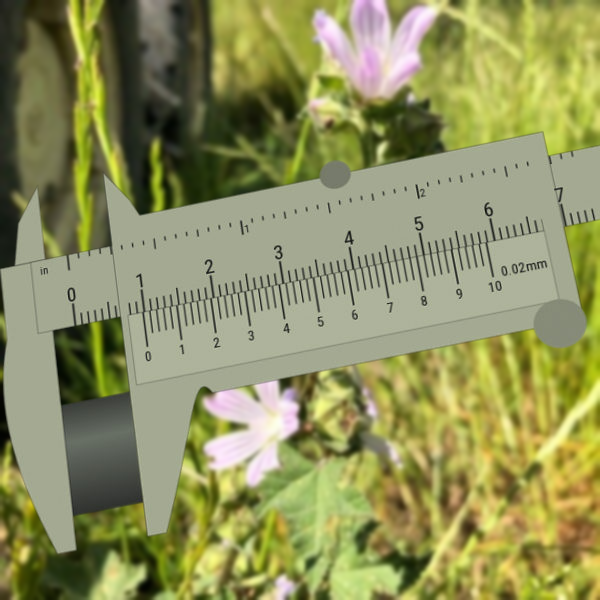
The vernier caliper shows 9.8 mm
